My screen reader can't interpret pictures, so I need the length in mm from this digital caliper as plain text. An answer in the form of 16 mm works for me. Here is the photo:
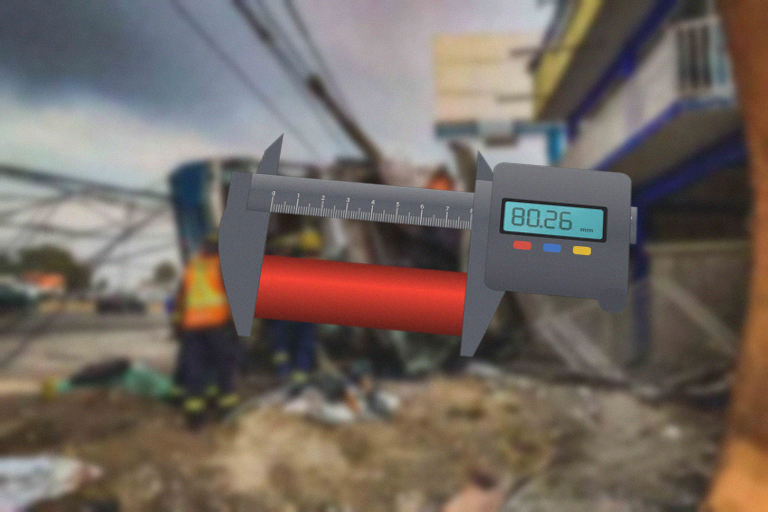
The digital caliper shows 80.26 mm
